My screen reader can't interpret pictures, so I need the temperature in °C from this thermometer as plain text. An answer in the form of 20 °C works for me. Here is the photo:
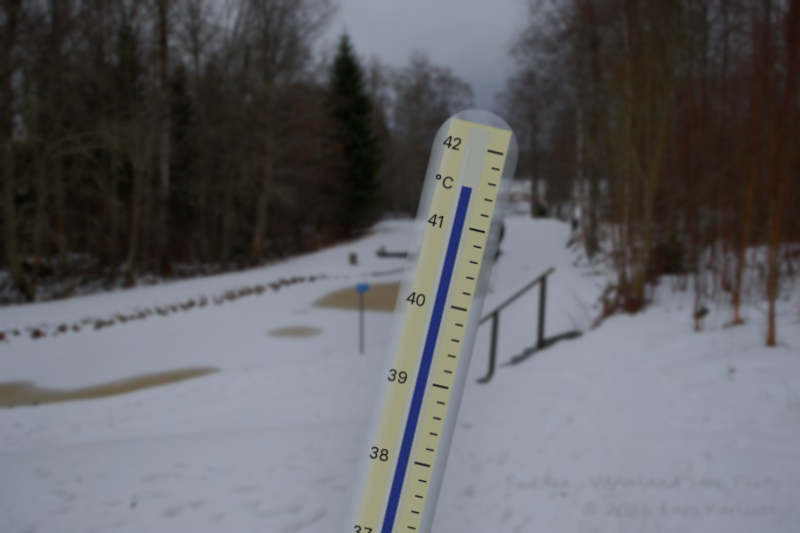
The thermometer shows 41.5 °C
